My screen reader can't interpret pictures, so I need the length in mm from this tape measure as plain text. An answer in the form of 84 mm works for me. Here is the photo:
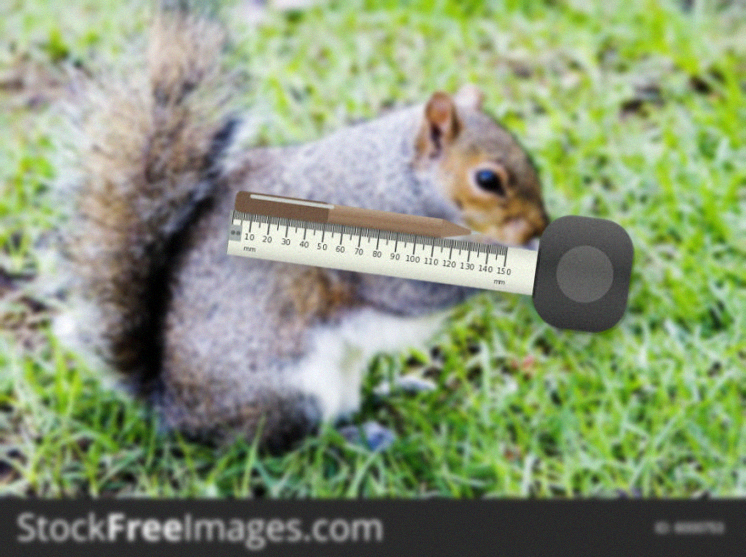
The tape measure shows 135 mm
